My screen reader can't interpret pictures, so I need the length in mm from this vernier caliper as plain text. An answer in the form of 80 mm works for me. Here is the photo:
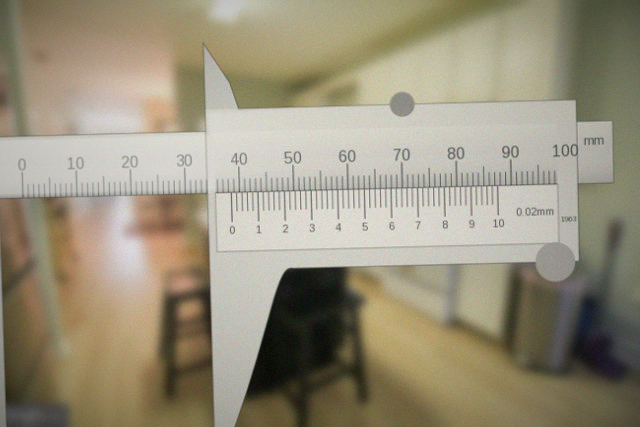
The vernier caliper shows 38.5 mm
